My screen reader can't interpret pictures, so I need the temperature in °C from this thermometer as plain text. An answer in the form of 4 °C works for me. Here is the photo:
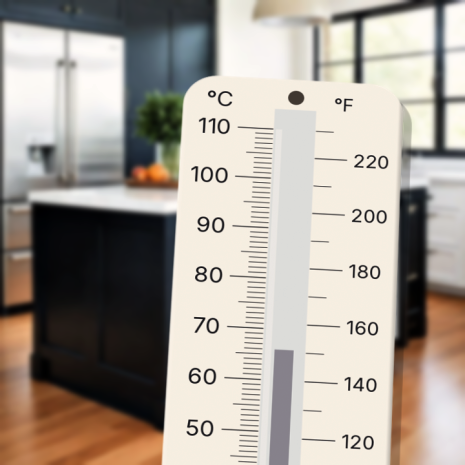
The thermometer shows 66 °C
